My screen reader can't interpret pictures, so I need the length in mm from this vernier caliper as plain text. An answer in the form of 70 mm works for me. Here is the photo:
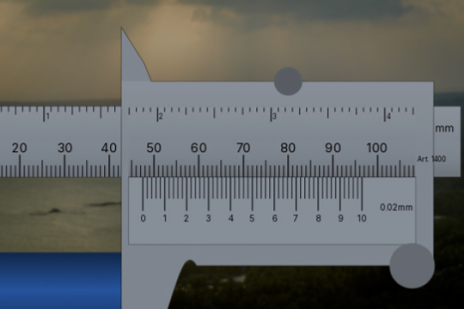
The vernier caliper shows 47.5 mm
